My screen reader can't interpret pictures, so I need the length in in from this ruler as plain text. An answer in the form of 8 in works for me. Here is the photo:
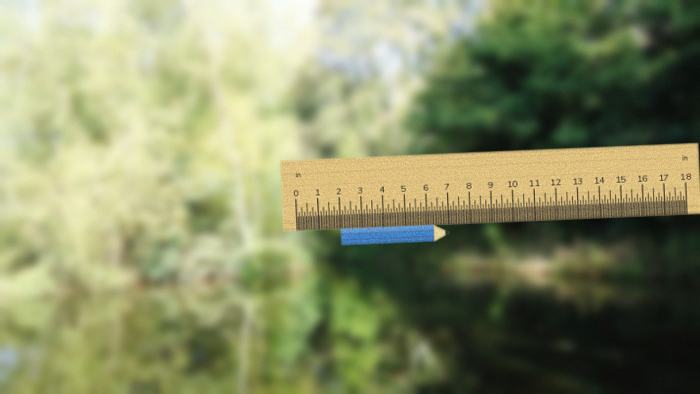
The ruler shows 5 in
